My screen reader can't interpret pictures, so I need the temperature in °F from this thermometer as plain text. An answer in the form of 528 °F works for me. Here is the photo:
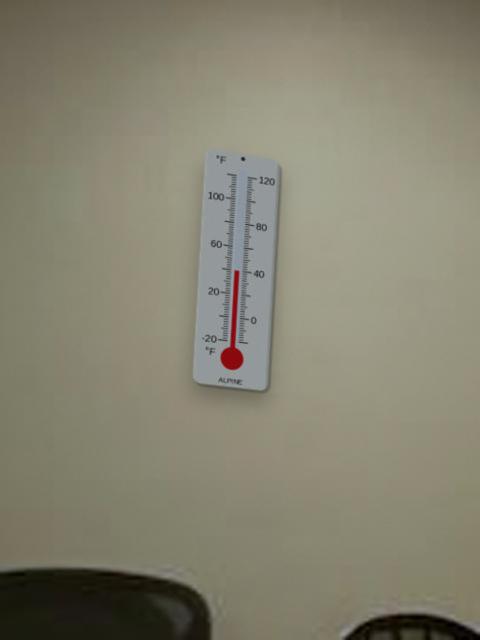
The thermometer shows 40 °F
